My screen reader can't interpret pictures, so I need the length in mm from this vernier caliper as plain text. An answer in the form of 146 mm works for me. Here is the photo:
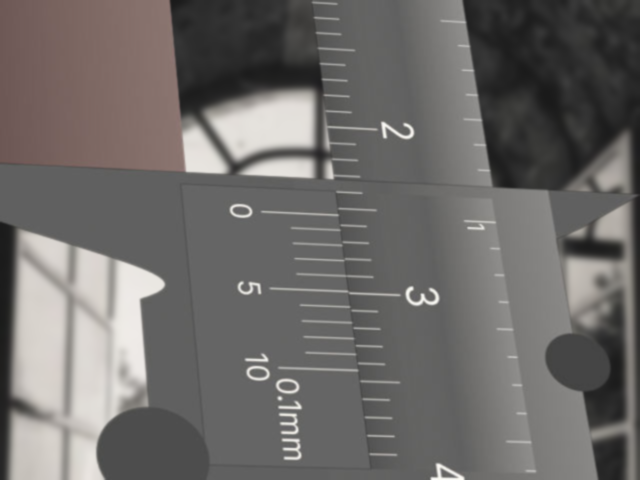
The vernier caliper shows 25.4 mm
